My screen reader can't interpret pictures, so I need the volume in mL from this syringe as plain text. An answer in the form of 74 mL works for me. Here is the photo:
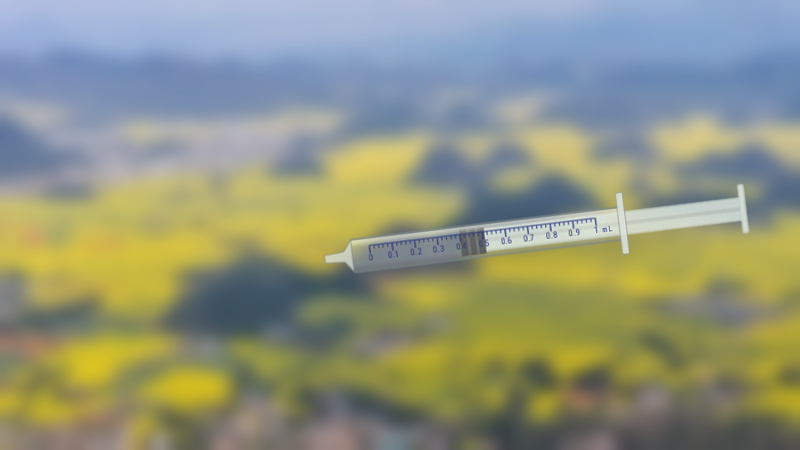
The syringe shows 0.4 mL
